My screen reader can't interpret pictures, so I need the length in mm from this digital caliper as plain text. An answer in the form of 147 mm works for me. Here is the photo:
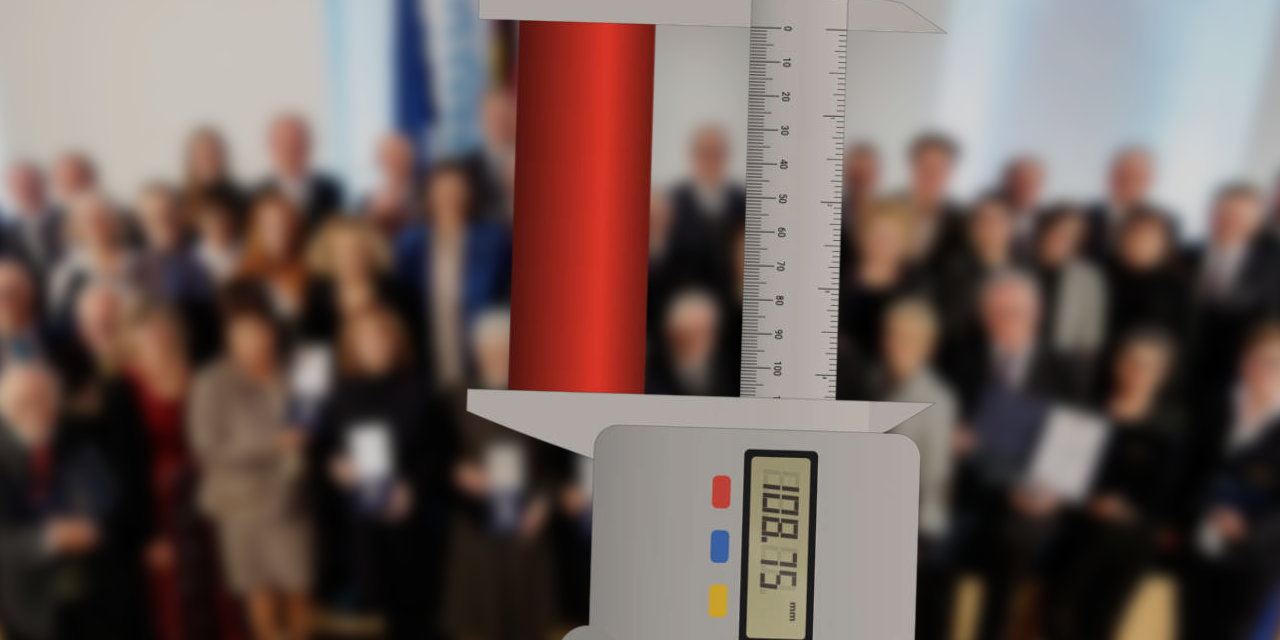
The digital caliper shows 108.75 mm
